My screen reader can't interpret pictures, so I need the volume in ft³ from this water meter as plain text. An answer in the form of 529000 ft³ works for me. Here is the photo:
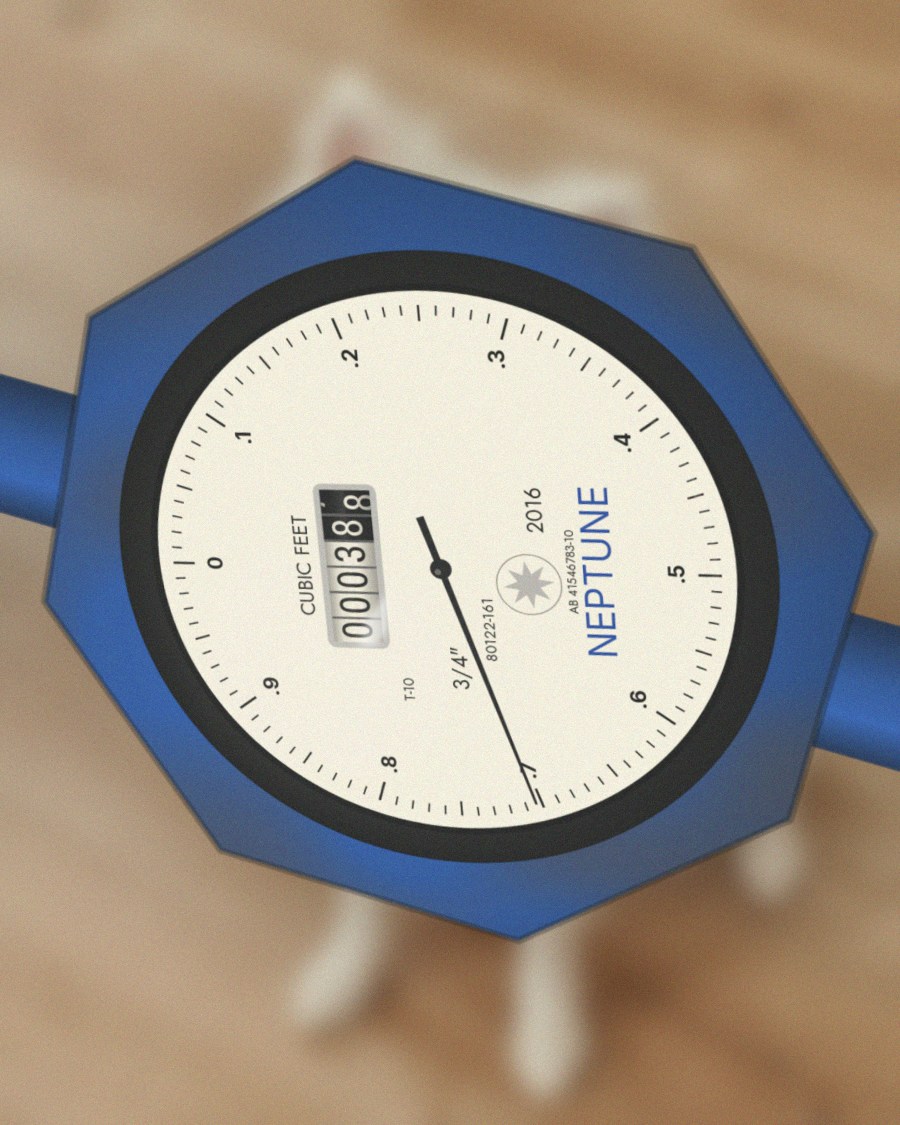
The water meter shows 387.70 ft³
